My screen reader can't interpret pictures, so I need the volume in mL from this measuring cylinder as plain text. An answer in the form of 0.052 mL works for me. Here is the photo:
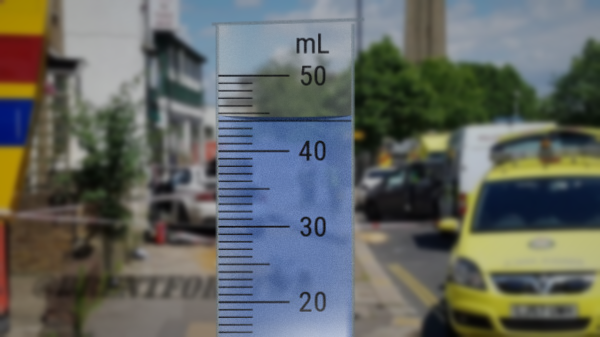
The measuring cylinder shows 44 mL
